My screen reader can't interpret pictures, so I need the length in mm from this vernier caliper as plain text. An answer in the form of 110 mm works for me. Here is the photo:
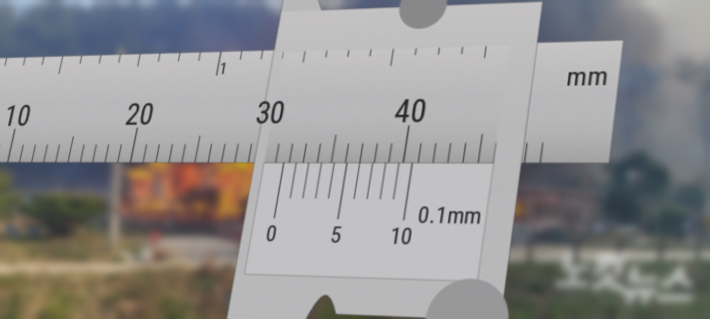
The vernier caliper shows 31.6 mm
